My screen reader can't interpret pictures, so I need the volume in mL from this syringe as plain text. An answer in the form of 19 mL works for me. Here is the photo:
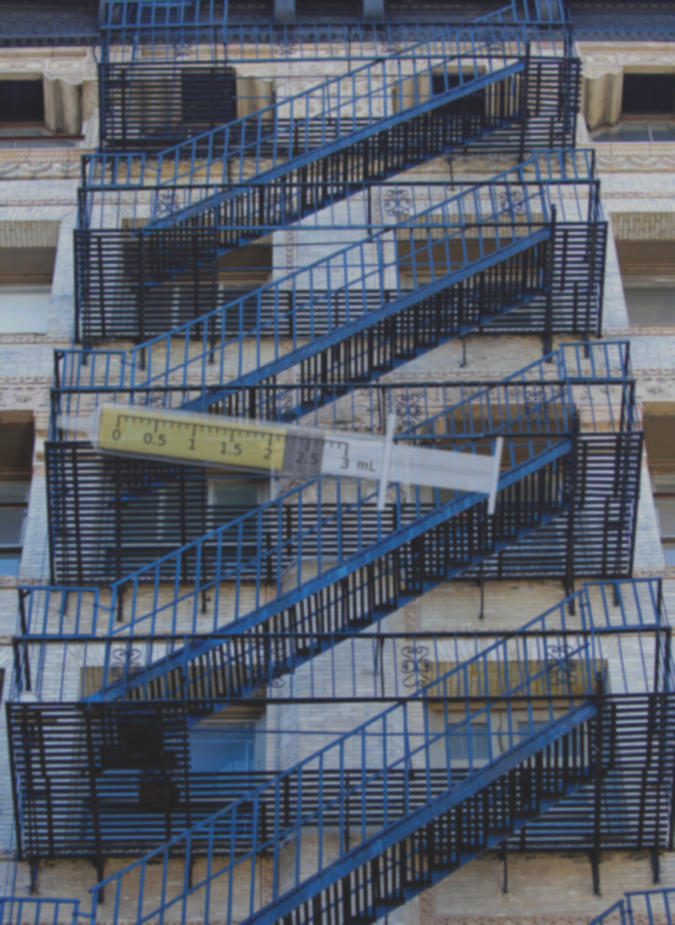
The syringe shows 2.2 mL
